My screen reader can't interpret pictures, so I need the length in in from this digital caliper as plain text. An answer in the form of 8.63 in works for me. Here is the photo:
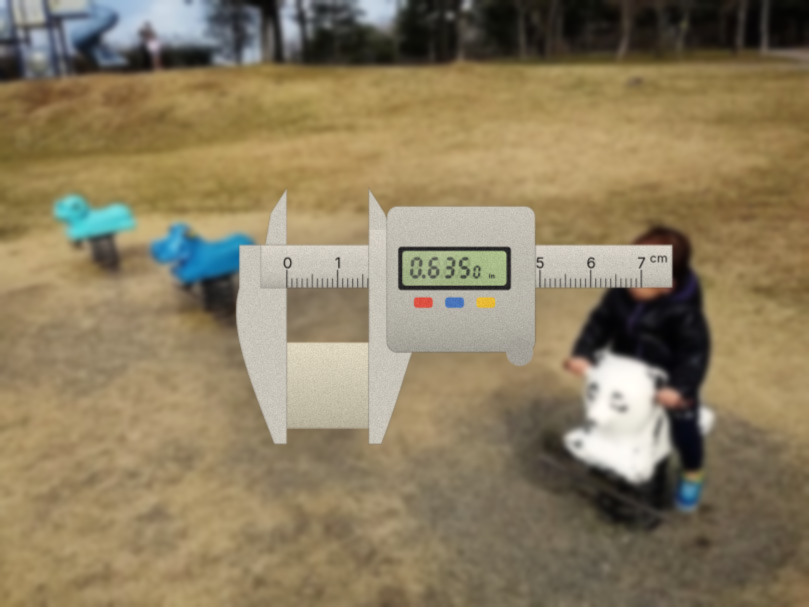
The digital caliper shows 0.6350 in
